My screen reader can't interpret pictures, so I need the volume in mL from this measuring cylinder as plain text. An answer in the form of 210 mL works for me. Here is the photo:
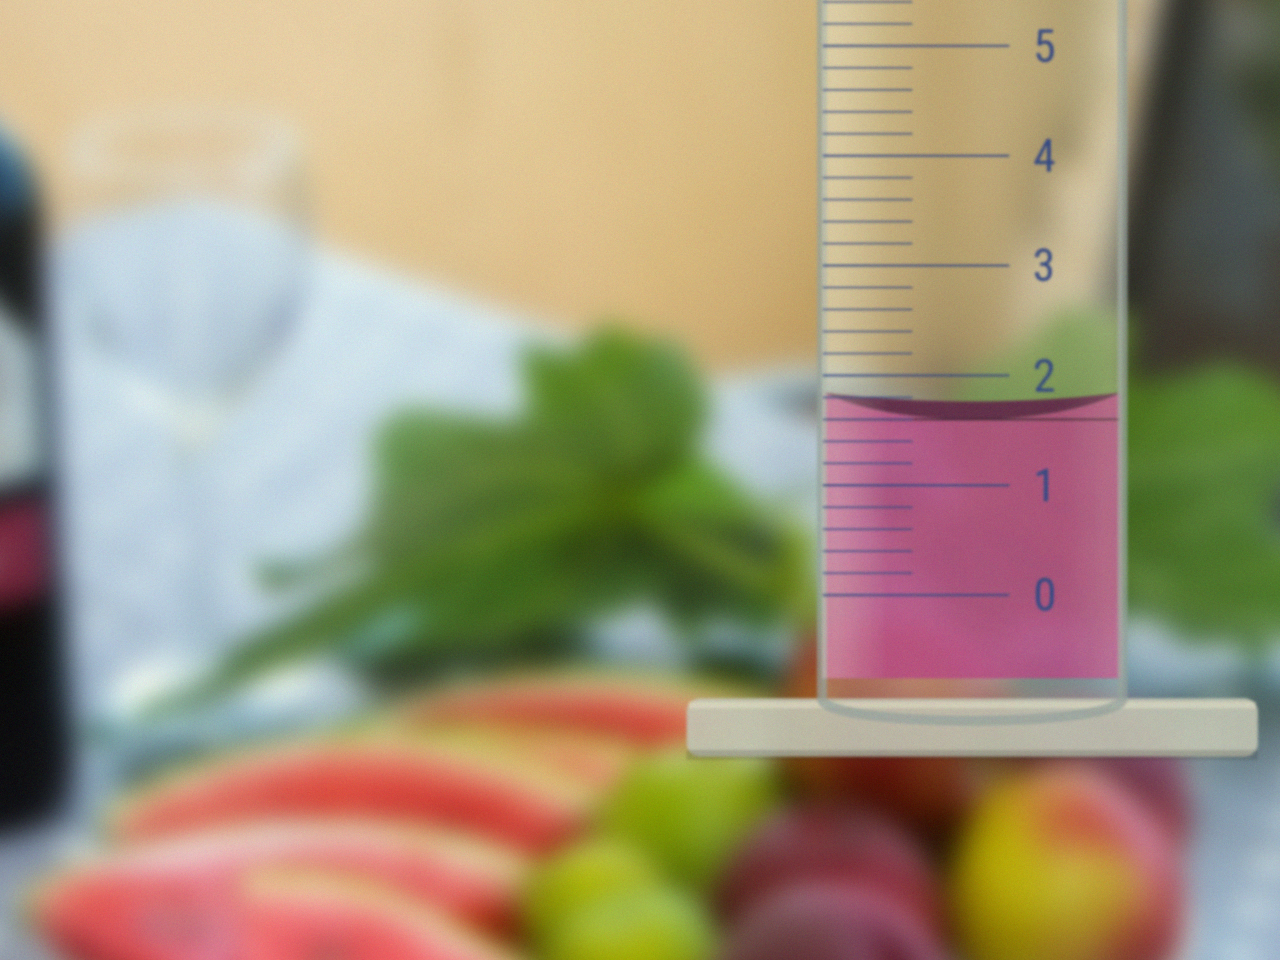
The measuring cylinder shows 1.6 mL
